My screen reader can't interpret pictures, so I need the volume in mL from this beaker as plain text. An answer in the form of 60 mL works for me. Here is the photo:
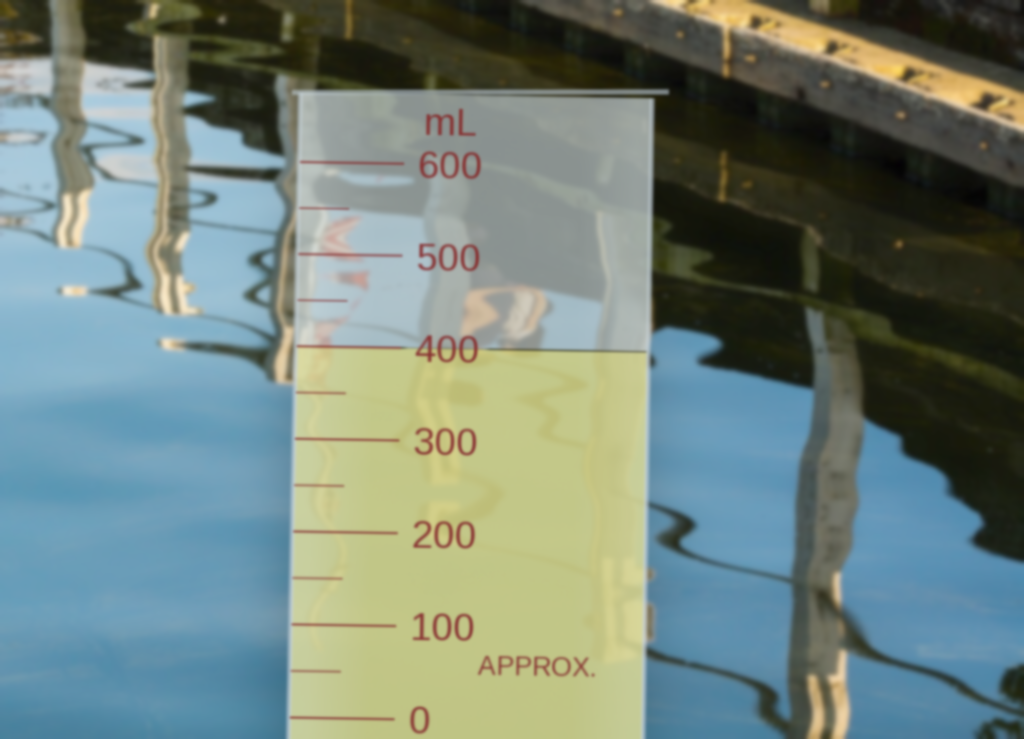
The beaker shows 400 mL
